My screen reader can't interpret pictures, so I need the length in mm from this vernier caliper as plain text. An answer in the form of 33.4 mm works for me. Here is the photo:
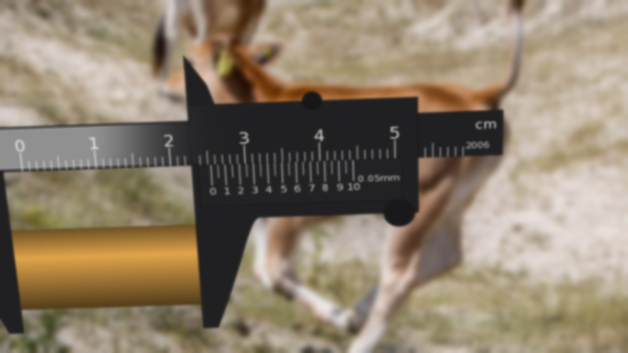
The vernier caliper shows 25.4 mm
